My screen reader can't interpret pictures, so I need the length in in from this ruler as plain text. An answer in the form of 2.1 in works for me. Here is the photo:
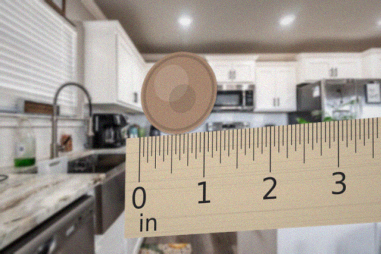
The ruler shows 1.1875 in
